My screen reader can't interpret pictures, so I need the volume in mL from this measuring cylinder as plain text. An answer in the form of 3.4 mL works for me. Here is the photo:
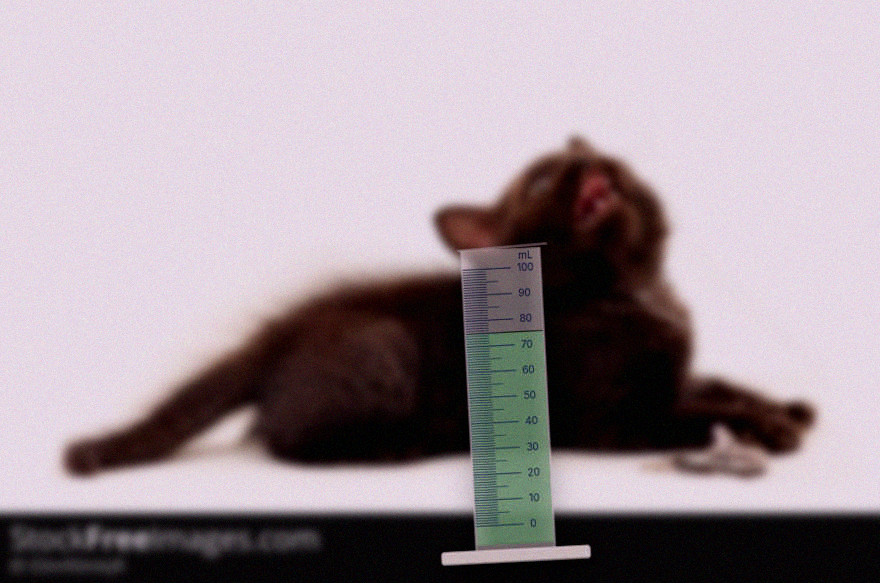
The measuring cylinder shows 75 mL
